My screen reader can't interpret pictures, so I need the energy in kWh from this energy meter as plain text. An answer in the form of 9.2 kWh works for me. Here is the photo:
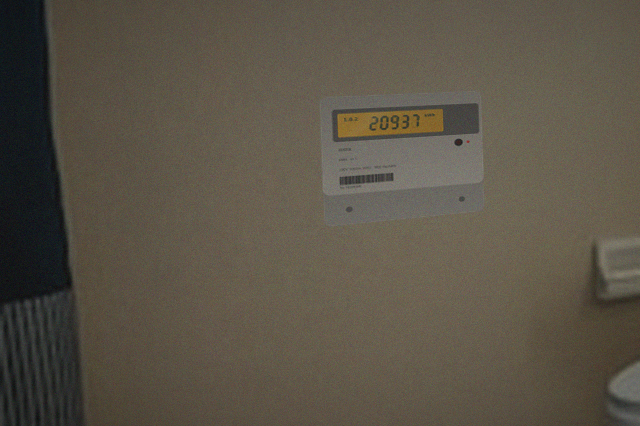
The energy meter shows 20937 kWh
